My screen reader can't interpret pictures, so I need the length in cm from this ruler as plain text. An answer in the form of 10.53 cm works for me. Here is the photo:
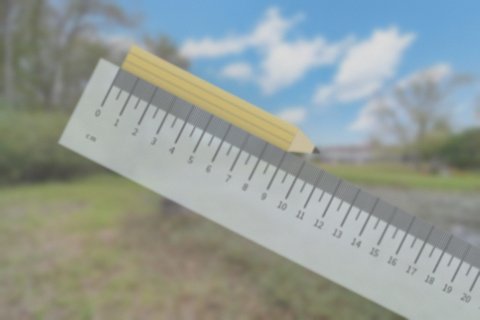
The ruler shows 10.5 cm
